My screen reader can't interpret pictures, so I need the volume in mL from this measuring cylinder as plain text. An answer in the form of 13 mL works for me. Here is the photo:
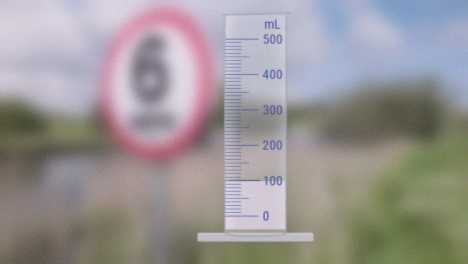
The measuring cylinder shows 100 mL
